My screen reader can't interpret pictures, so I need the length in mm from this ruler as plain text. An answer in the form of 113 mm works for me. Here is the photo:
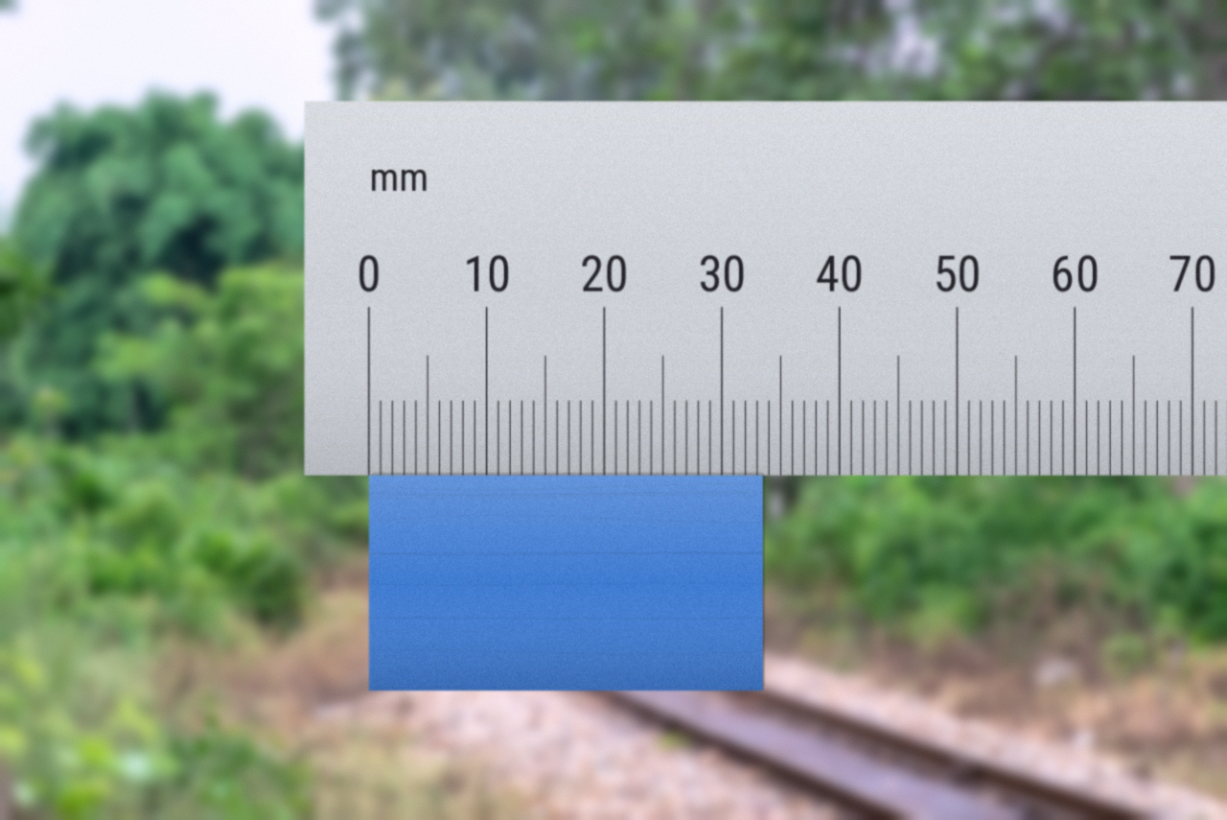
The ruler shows 33.5 mm
